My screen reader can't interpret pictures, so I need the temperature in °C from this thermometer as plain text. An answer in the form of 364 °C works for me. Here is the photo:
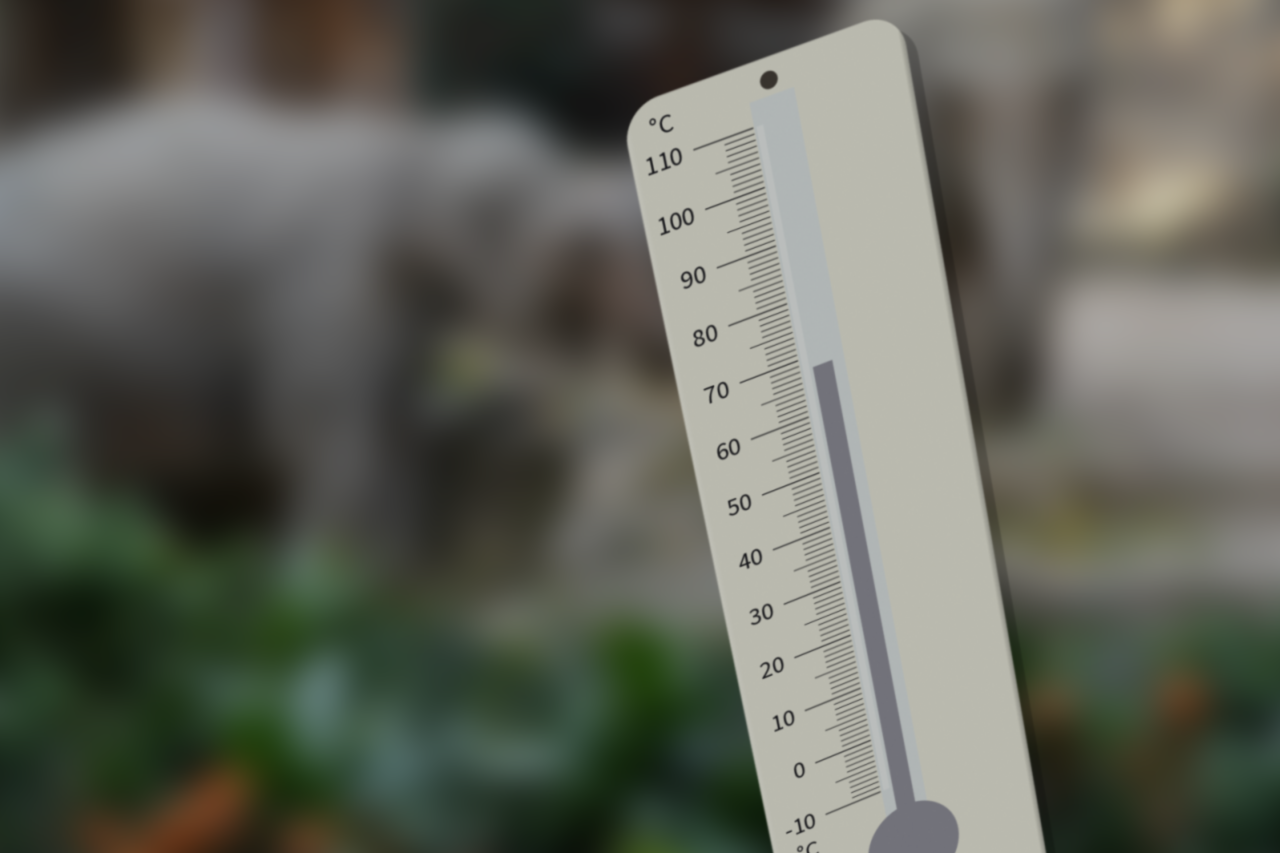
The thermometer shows 68 °C
